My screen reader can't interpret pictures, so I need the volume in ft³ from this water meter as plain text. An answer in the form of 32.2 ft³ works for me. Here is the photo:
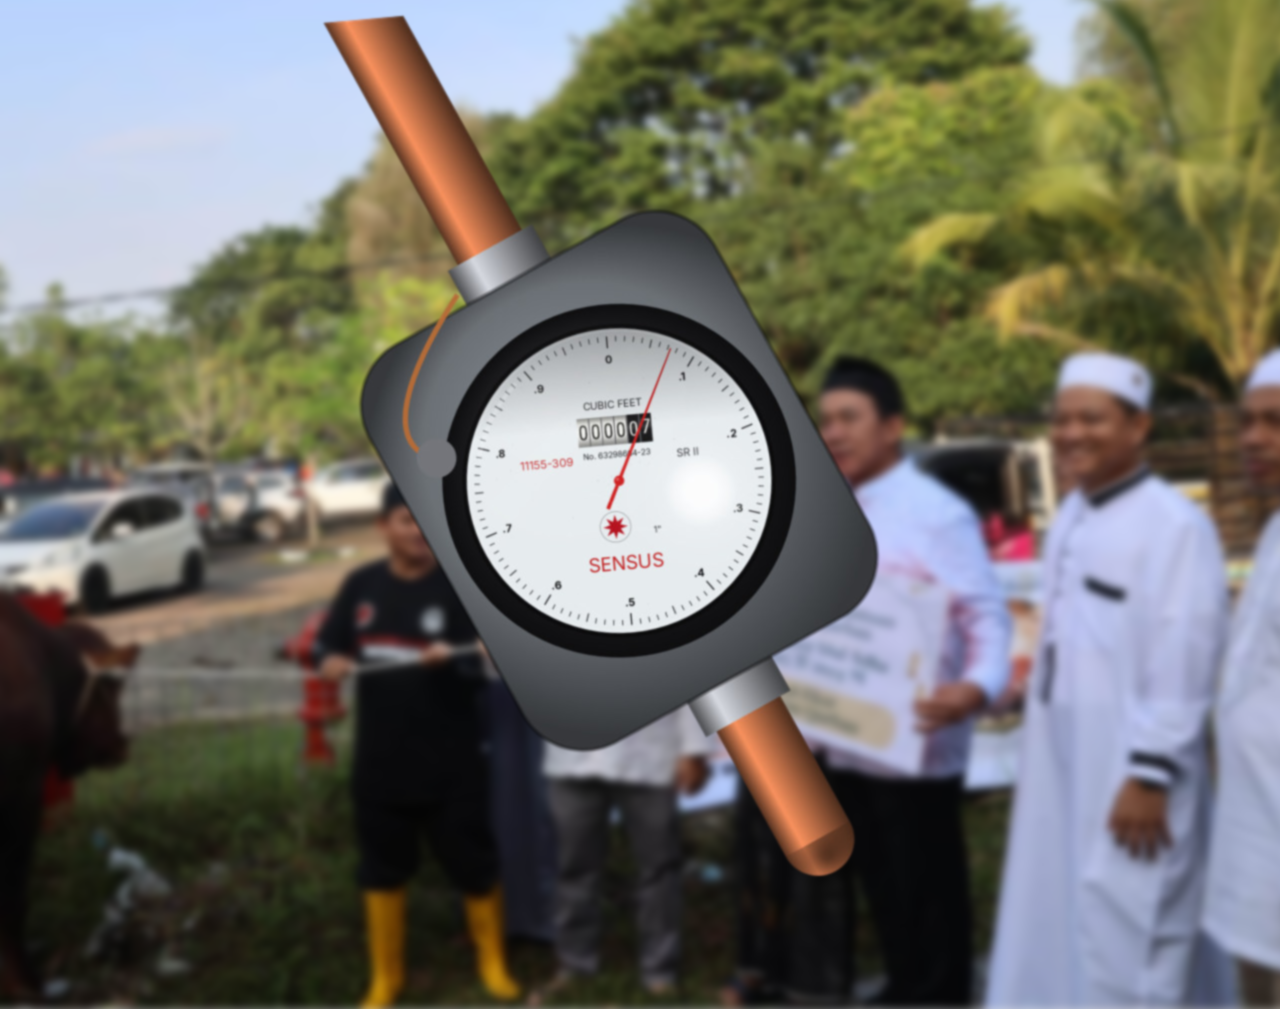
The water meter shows 7.07 ft³
